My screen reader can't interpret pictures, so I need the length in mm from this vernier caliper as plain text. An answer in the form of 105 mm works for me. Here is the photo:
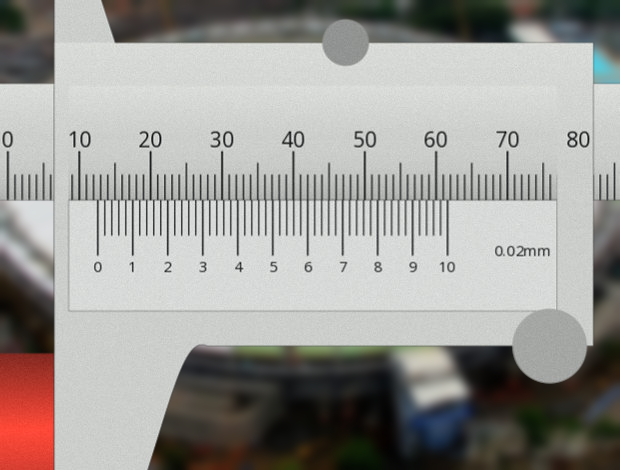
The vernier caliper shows 12.6 mm
